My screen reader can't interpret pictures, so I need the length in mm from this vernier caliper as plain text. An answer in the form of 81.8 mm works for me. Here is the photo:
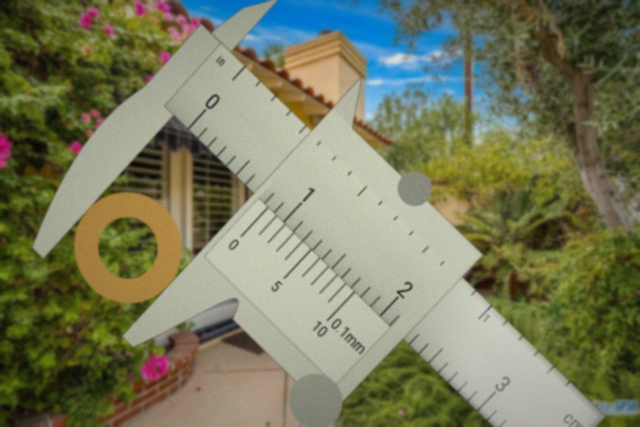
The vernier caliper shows 8.4 mm
